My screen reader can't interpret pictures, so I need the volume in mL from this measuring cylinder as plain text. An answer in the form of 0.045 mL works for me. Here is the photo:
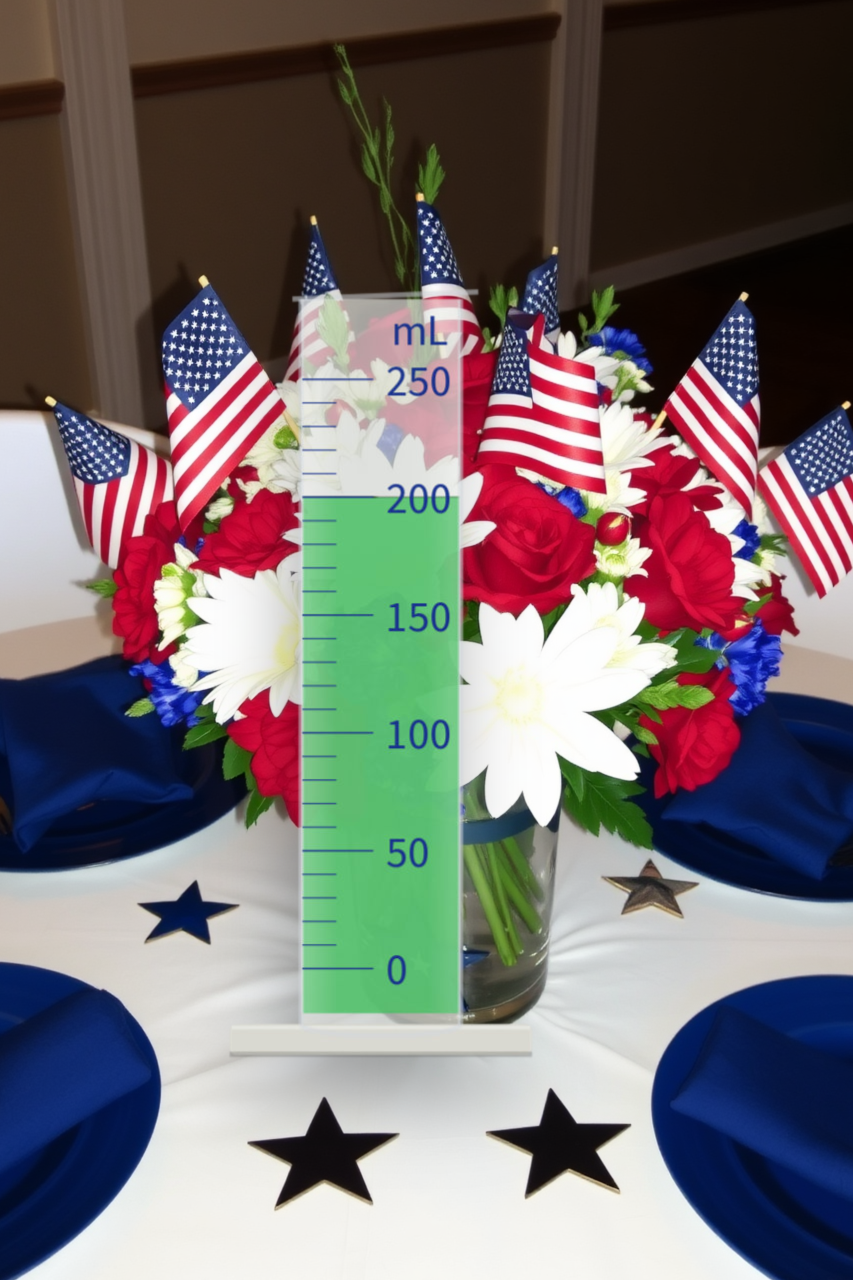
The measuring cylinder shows 200 mL
